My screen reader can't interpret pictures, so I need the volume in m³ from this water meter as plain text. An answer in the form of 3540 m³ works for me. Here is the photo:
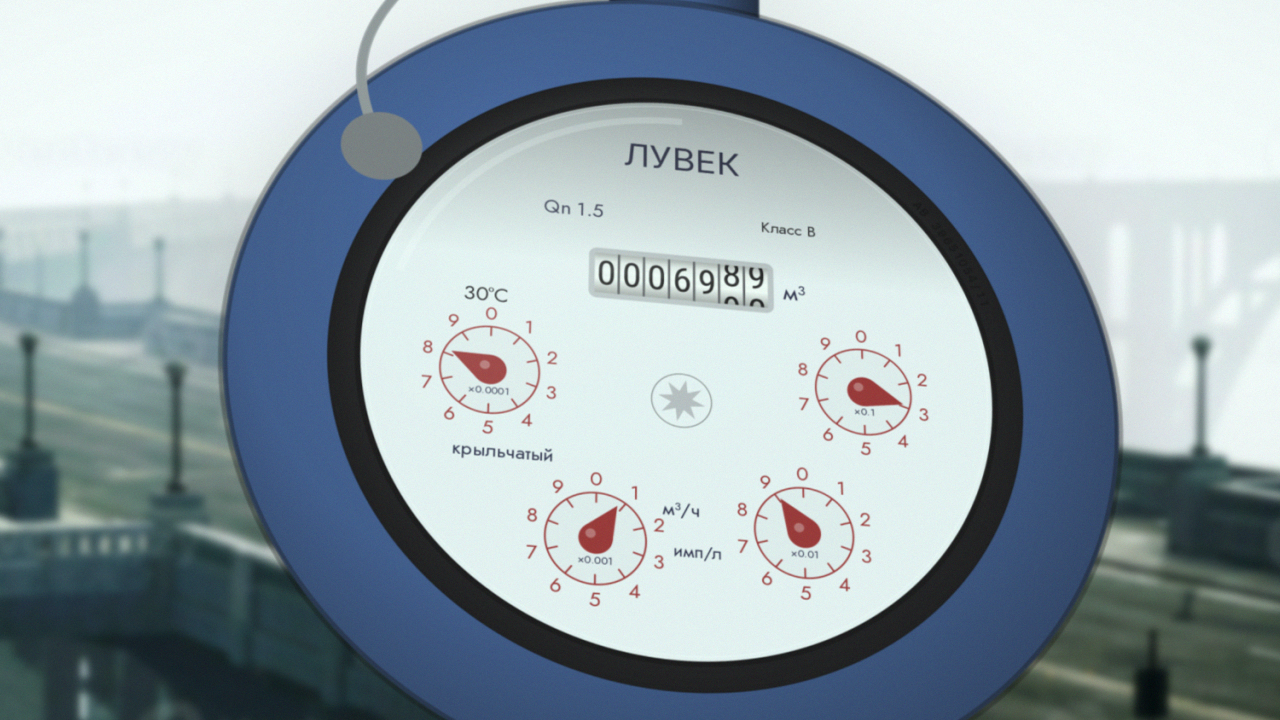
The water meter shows 6989.2908 m³
